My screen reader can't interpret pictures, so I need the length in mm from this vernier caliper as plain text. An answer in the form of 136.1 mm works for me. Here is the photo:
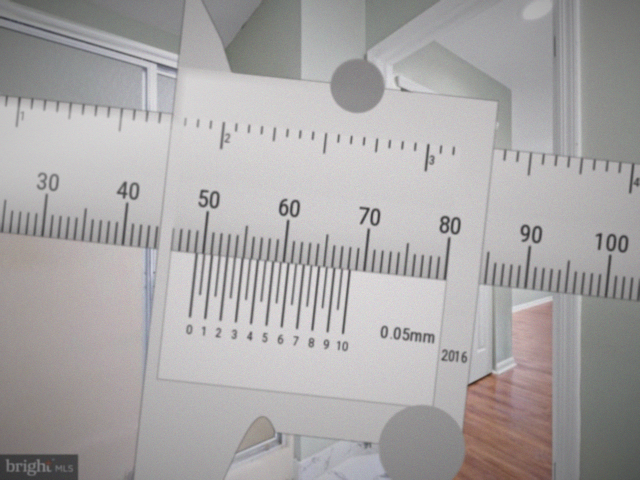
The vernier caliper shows 49.2 mm
